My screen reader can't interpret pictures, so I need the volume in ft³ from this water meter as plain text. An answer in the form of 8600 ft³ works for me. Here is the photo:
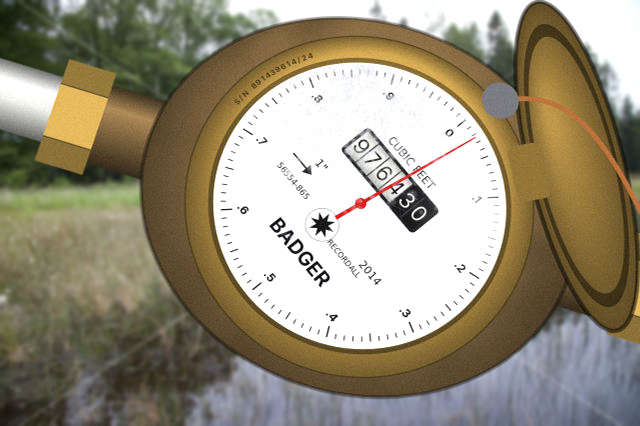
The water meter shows 976430.02 ft³
